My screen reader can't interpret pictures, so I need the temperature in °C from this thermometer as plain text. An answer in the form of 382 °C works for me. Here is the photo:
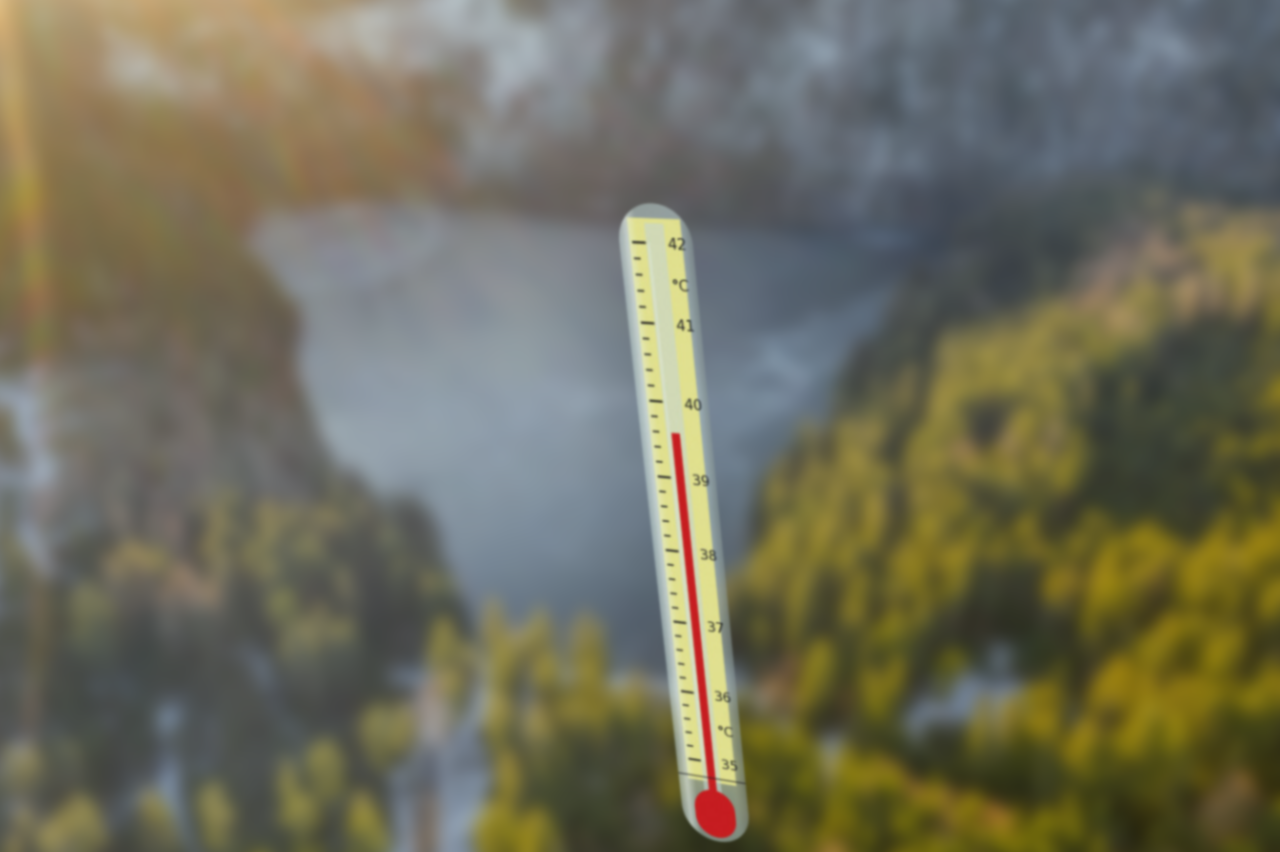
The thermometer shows 39.6 °C
